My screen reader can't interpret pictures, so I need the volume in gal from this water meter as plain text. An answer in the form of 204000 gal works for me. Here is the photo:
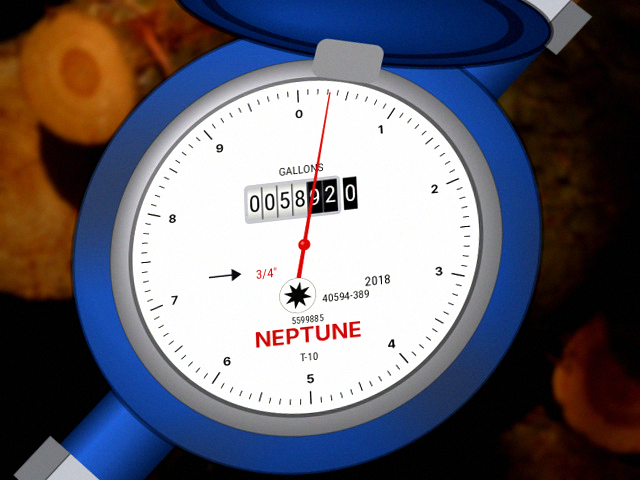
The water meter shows 58920.3 gal
